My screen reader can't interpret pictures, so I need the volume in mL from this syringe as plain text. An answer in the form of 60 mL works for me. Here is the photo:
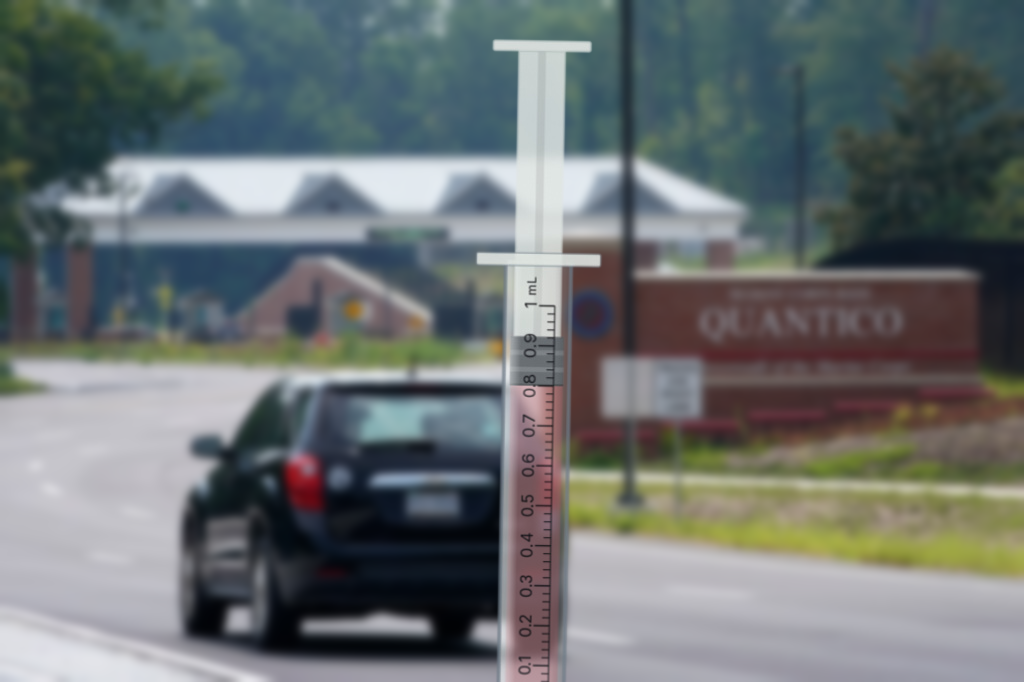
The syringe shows 0.8 mL
